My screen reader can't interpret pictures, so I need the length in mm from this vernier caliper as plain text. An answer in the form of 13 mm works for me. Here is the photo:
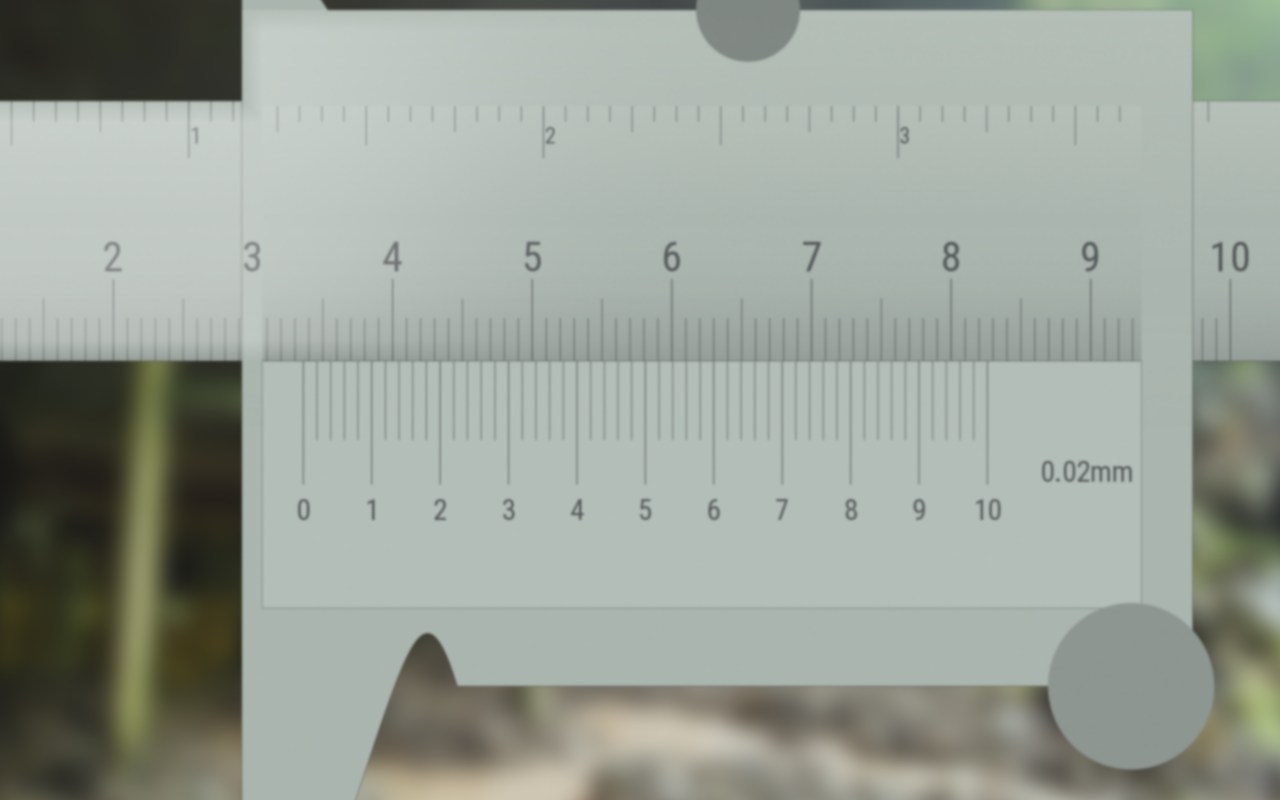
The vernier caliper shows 33.6 mm
